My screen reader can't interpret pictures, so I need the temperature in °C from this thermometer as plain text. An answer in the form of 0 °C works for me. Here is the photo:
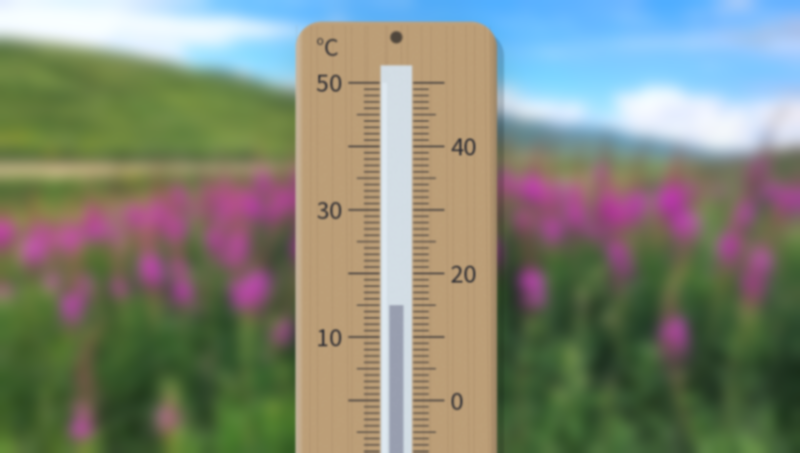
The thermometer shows 15 °C
